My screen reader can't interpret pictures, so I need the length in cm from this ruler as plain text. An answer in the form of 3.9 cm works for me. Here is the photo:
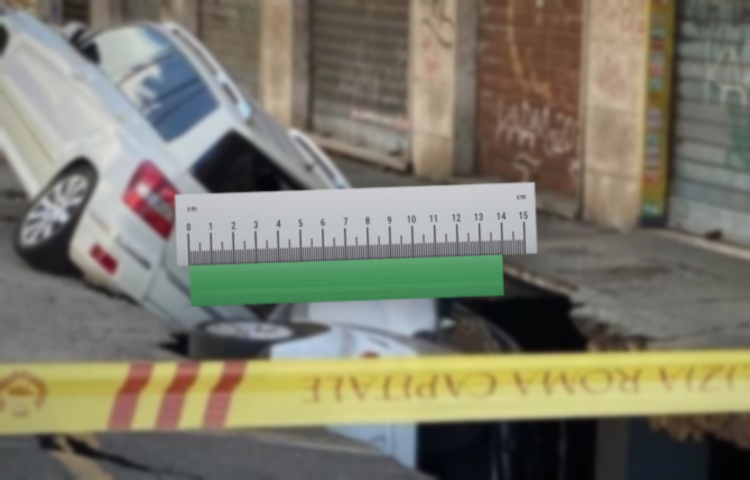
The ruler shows 14 cm
